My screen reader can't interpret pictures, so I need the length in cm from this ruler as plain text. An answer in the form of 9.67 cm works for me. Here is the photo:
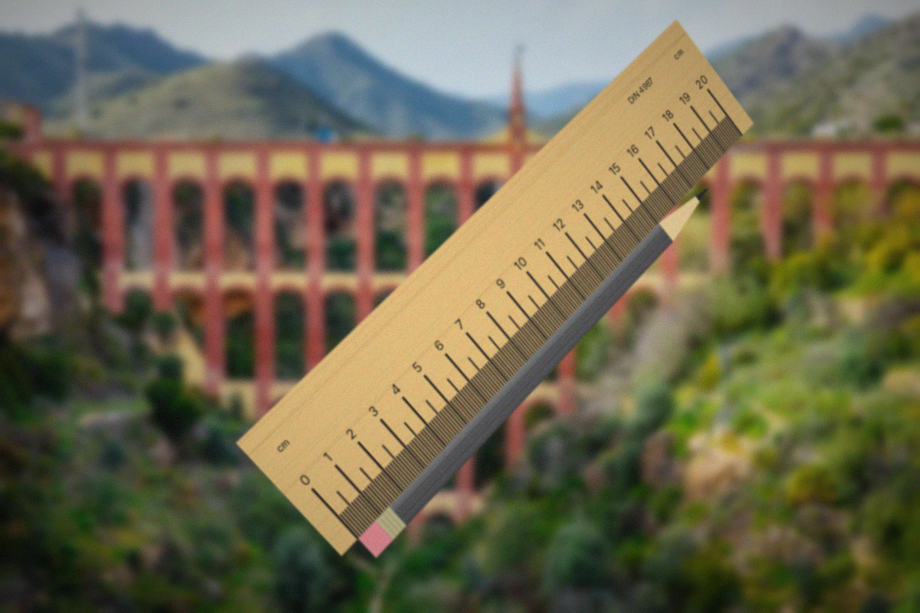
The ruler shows 17.5 cm
